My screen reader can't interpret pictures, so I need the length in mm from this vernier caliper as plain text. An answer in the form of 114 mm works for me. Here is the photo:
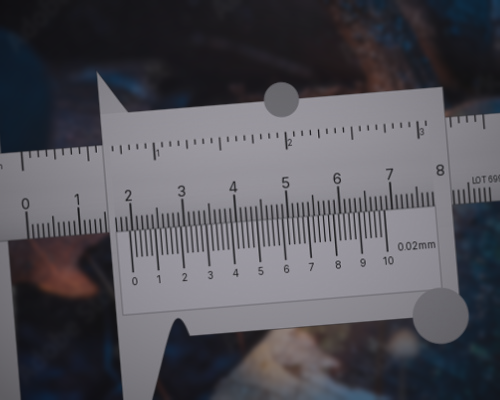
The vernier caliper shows 19.5 mm
